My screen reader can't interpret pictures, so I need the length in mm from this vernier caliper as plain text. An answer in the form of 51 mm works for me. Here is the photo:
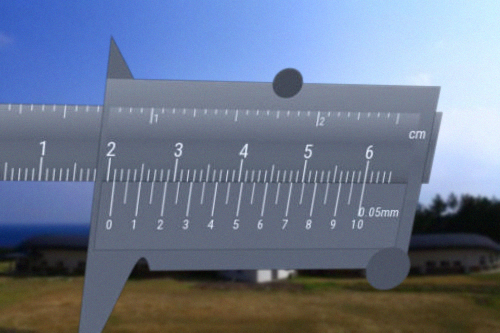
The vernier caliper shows 21.0 mm
